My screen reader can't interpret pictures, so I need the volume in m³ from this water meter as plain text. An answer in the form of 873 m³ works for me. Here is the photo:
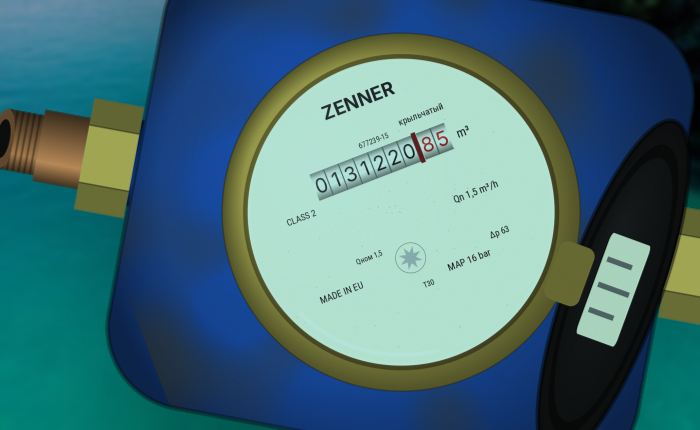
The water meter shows 131220.85 m³
